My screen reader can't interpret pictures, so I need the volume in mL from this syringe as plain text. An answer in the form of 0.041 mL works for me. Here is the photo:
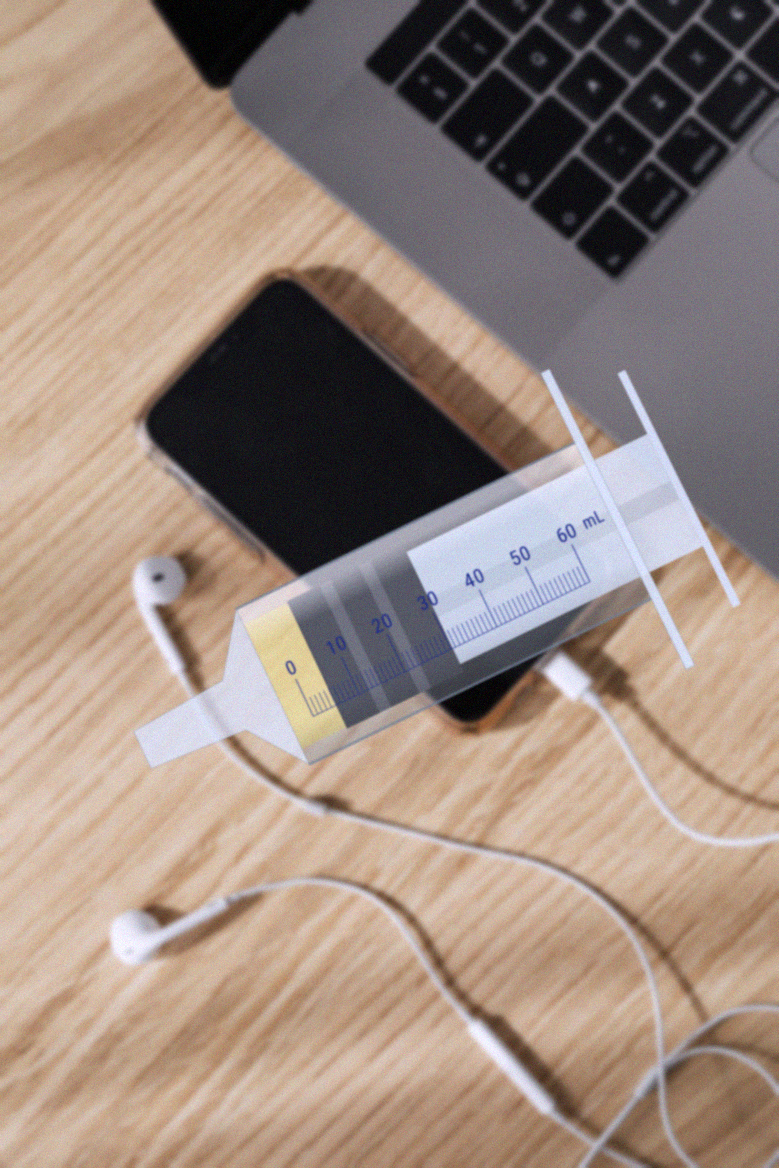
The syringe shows 5 mL
